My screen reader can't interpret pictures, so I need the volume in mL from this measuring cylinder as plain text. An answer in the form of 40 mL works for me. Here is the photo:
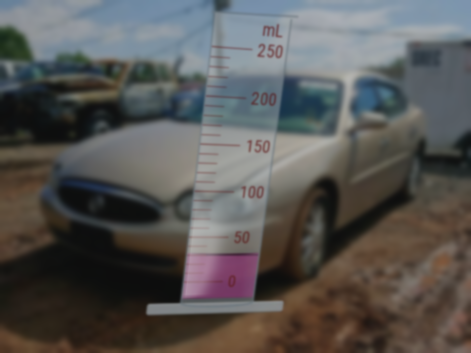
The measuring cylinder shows 30 mL
